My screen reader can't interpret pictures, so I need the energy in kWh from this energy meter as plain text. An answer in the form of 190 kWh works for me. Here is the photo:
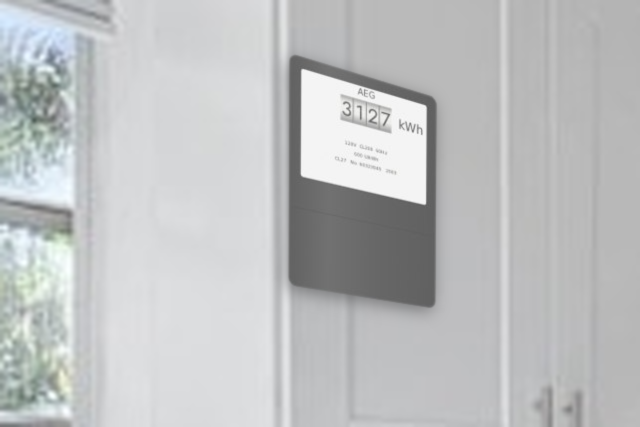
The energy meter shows 3127 kWh
